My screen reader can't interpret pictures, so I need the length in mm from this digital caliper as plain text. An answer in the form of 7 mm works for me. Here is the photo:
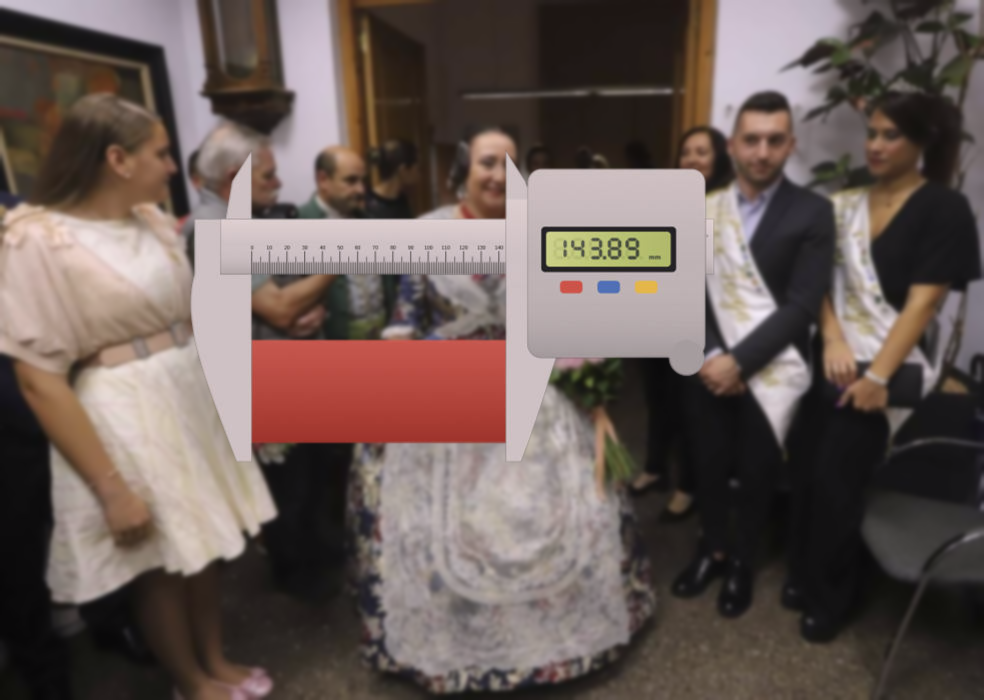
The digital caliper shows 143.89 mm
